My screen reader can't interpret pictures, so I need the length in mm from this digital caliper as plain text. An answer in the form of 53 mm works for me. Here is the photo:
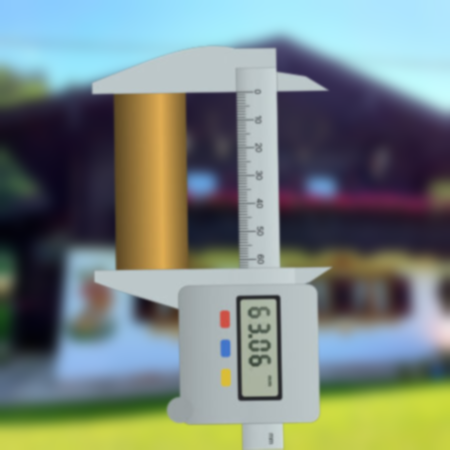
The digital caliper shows 63.06 mm
